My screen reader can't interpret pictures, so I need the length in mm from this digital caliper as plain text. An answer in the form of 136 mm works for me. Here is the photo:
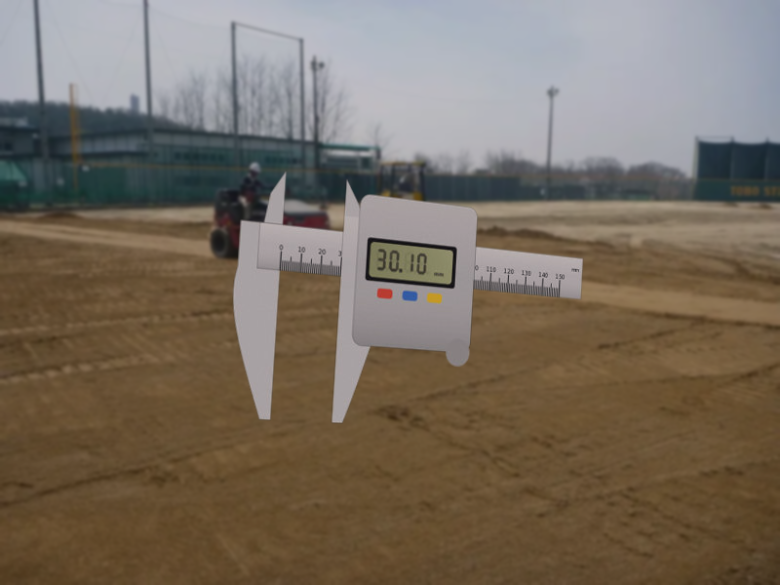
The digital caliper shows 30.10 mm
